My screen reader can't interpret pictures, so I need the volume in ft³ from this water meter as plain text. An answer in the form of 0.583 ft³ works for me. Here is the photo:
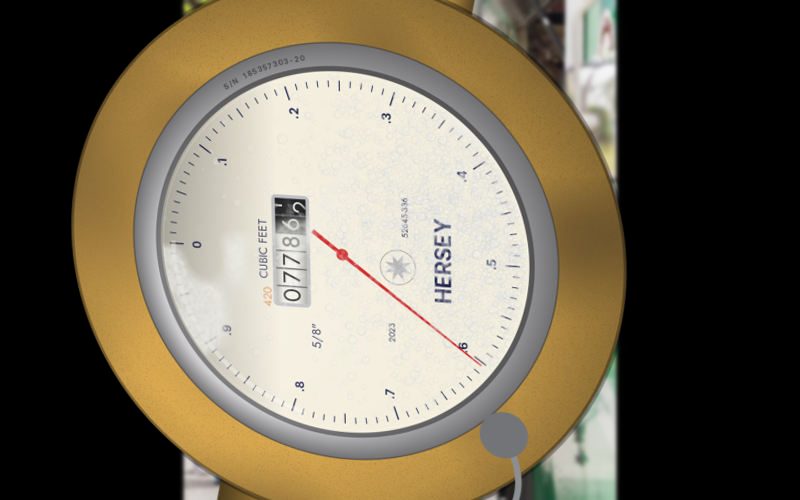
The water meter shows 77861.60 ft³
